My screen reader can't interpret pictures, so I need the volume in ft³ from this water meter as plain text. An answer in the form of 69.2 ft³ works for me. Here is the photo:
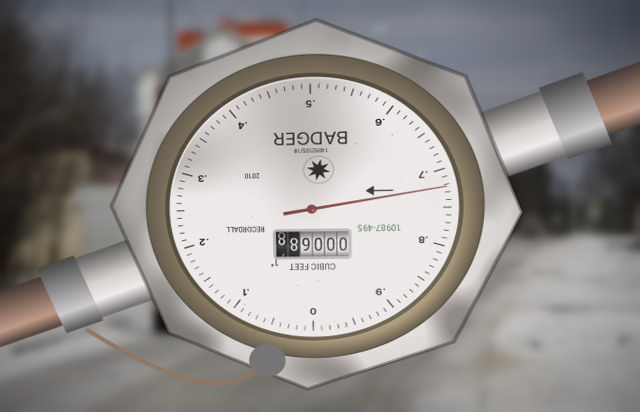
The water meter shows 687.72 ft³
